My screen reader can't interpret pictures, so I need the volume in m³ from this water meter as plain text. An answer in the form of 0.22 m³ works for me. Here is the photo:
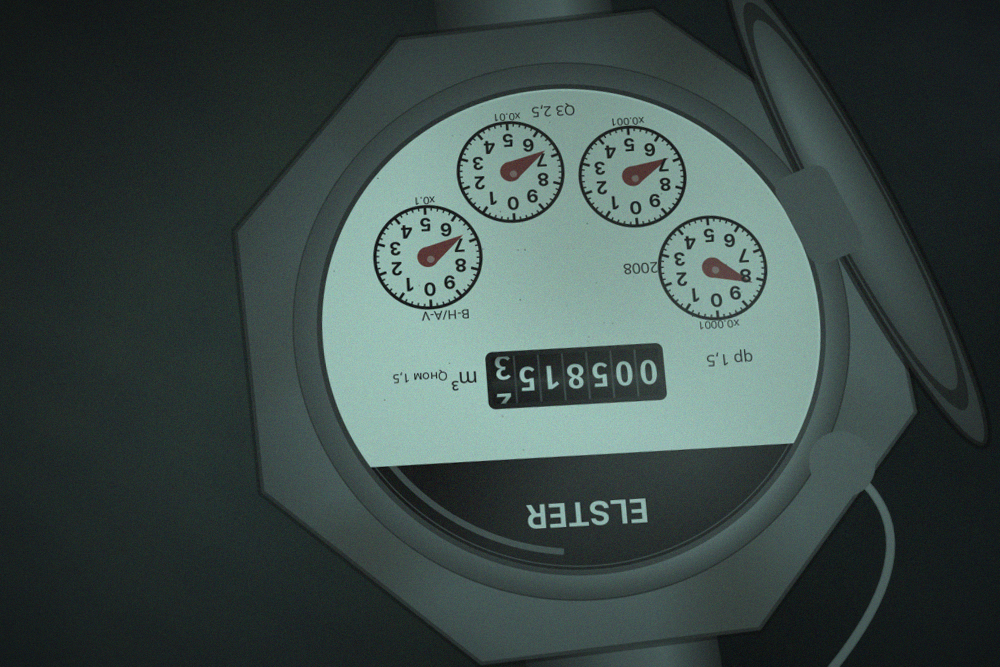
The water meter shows 58152.6668 m³
